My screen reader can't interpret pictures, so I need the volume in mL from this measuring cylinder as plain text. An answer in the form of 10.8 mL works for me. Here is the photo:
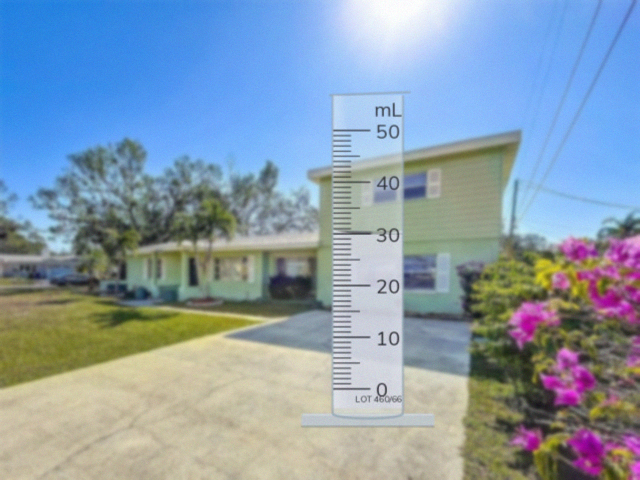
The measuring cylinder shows 30 mL
